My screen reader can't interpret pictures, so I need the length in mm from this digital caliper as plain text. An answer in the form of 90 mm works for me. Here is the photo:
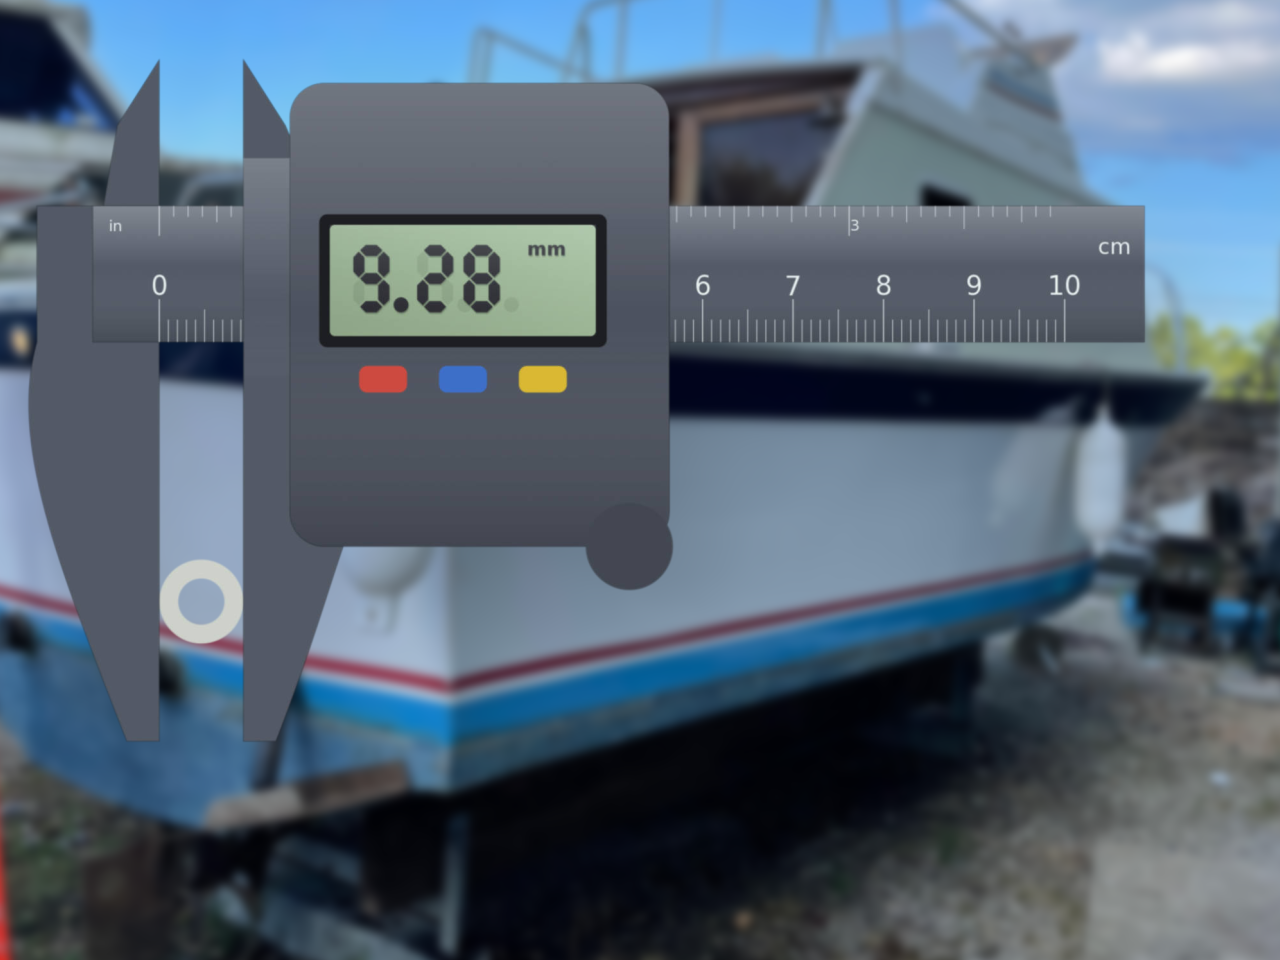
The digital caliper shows 9.28 mm
